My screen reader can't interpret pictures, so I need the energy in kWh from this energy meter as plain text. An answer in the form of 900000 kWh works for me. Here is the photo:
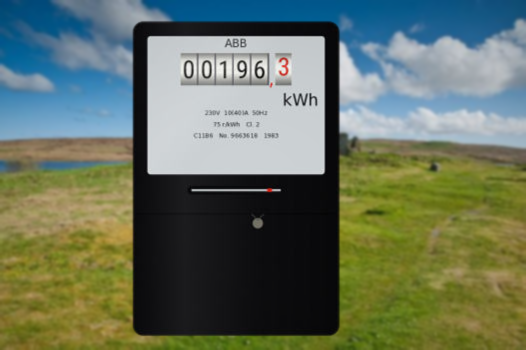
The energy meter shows 196.3 kWh
